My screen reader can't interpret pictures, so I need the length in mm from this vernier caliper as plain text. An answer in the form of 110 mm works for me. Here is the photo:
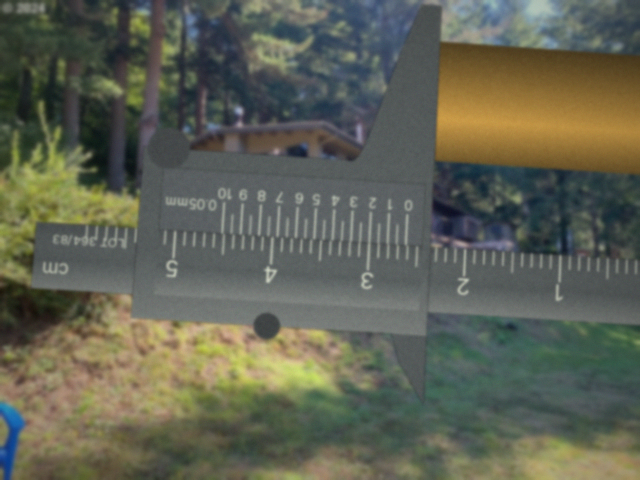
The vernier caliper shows 26.2 mm
